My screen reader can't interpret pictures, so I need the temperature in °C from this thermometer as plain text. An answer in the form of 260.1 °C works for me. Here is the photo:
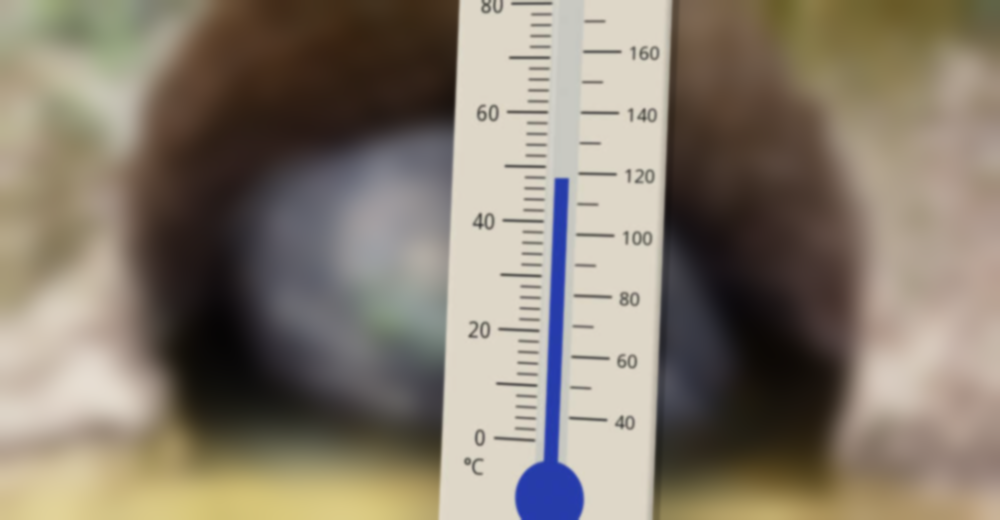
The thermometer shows 48 °C
